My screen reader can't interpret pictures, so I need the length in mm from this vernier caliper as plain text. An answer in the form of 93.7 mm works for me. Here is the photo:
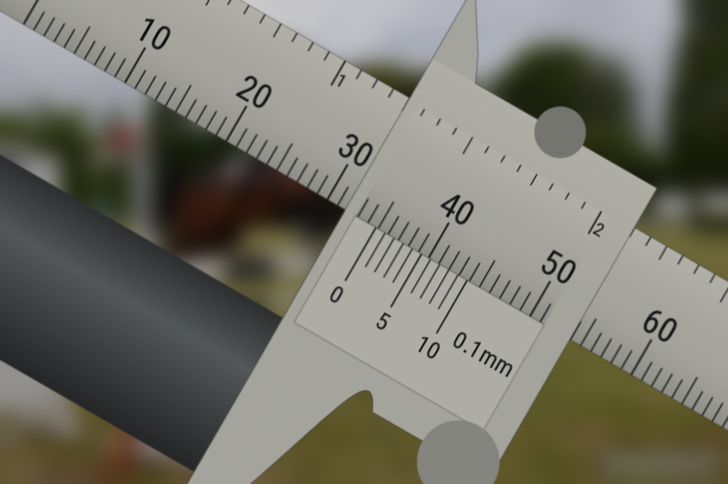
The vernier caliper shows 34.8 mm
